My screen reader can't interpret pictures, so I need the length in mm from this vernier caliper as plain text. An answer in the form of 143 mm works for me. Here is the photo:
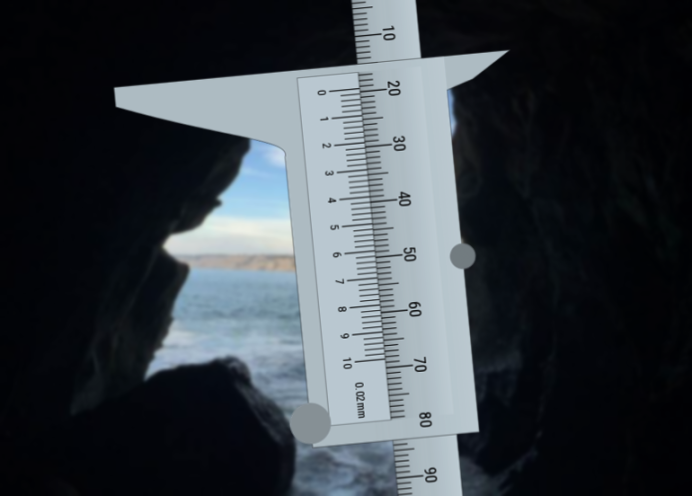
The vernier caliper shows 19.4 mm
